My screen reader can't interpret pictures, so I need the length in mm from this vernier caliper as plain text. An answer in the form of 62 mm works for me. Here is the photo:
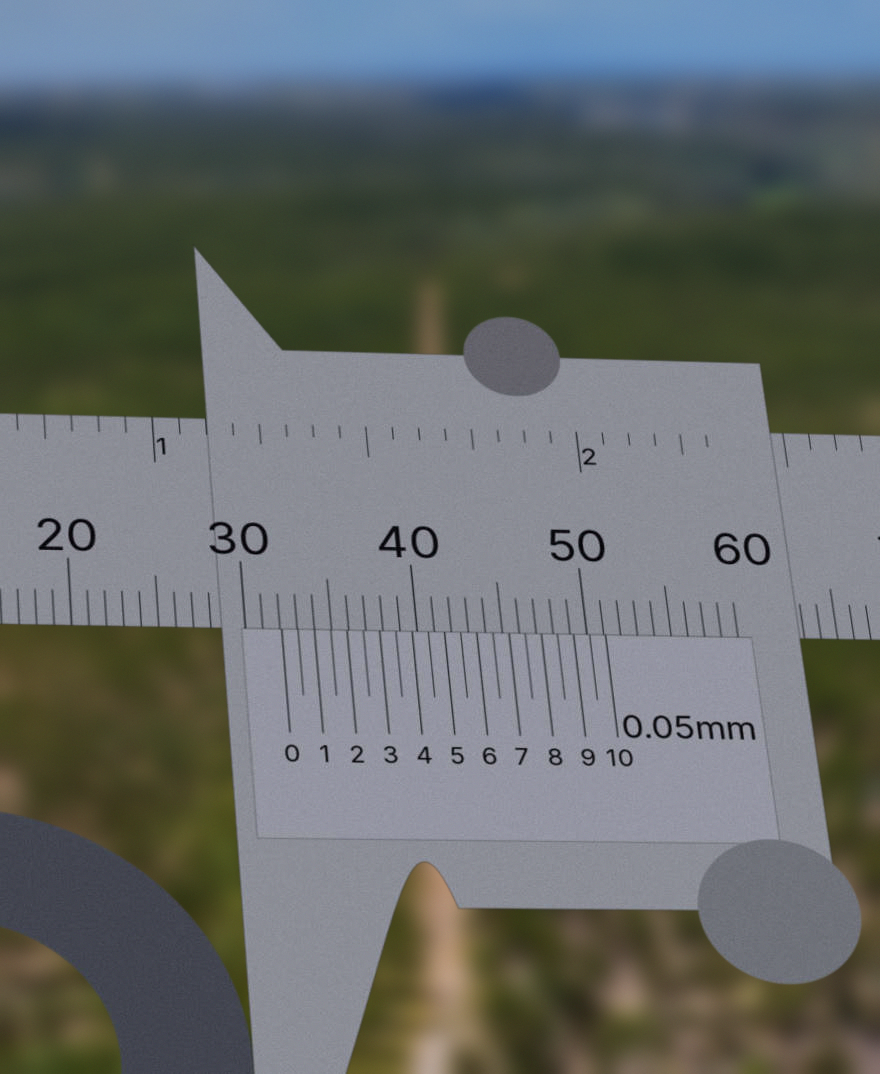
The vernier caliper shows 32.1 mm
